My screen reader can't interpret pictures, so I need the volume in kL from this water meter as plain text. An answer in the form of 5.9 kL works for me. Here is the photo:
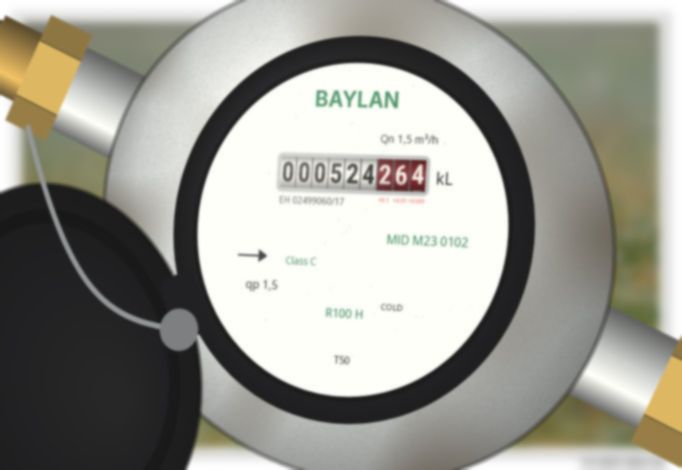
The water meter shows 524.264 kL
